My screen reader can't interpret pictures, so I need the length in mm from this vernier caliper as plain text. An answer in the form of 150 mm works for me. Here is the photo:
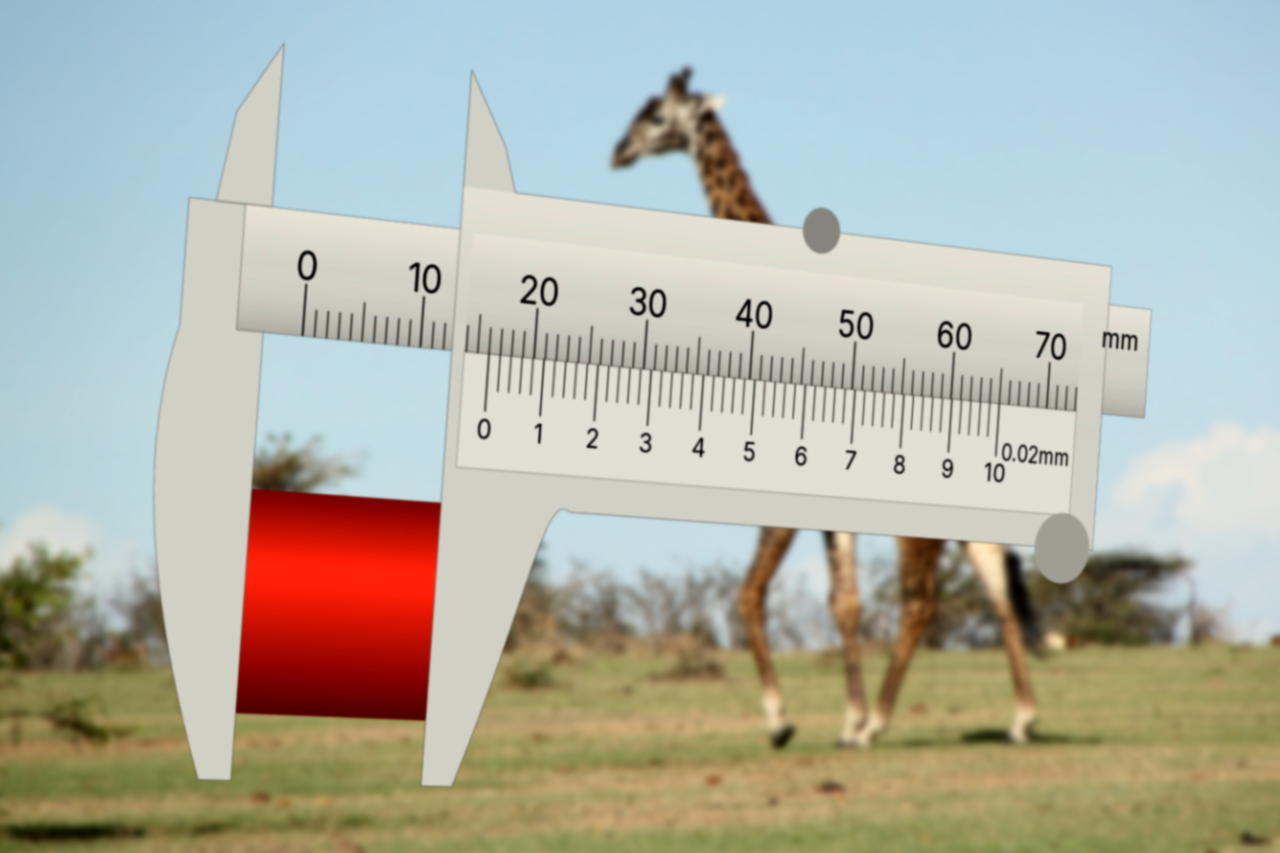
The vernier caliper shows 16.0 mm
